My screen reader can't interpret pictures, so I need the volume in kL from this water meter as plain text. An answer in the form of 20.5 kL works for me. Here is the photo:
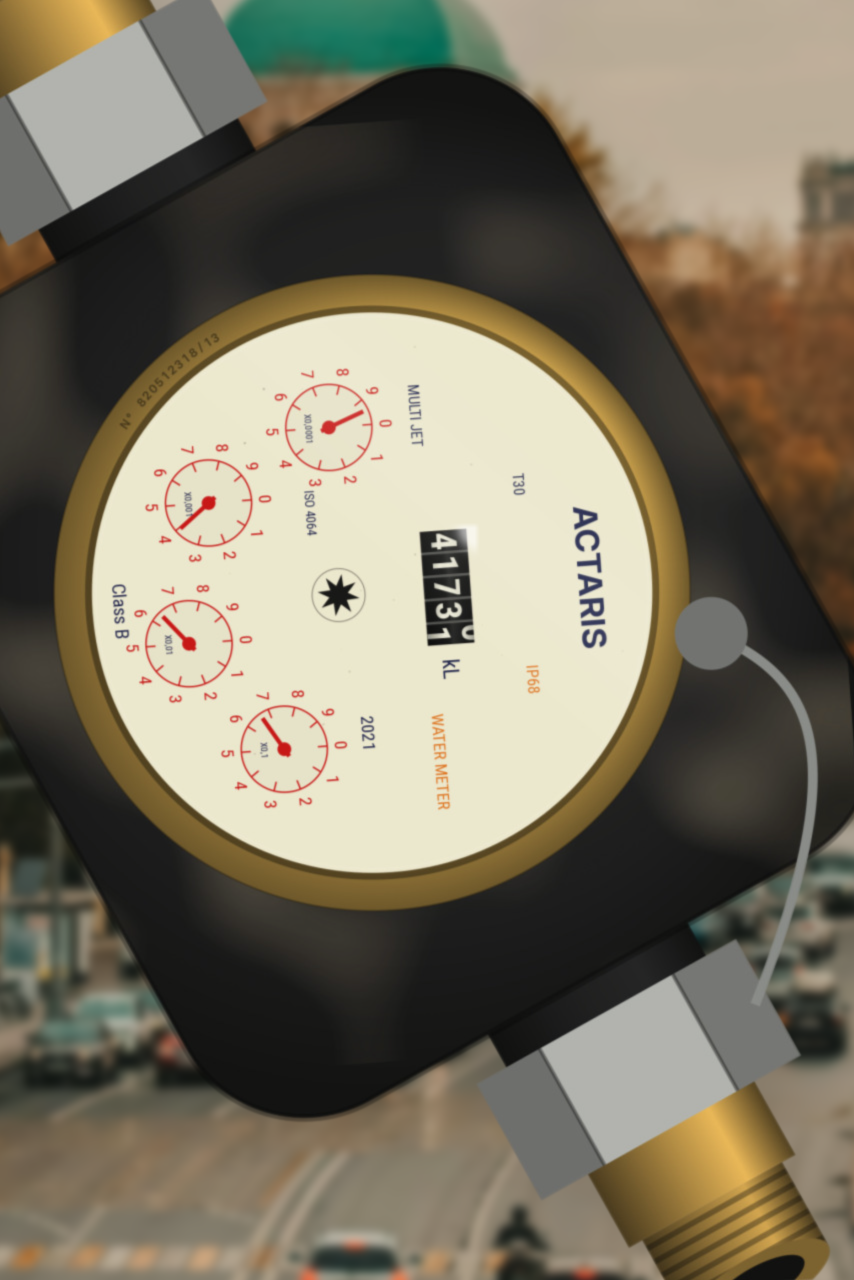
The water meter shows 41730.6639 kL
